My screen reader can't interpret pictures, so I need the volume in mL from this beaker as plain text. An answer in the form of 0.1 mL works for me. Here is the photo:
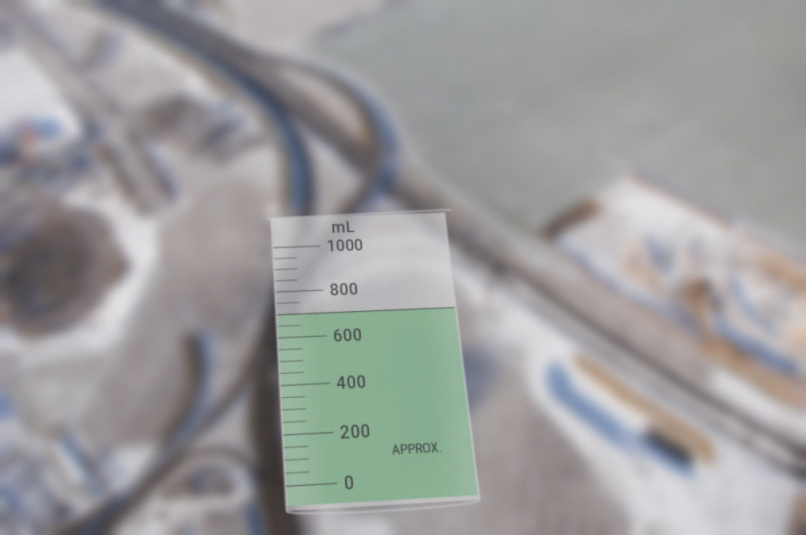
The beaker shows 700 mL
